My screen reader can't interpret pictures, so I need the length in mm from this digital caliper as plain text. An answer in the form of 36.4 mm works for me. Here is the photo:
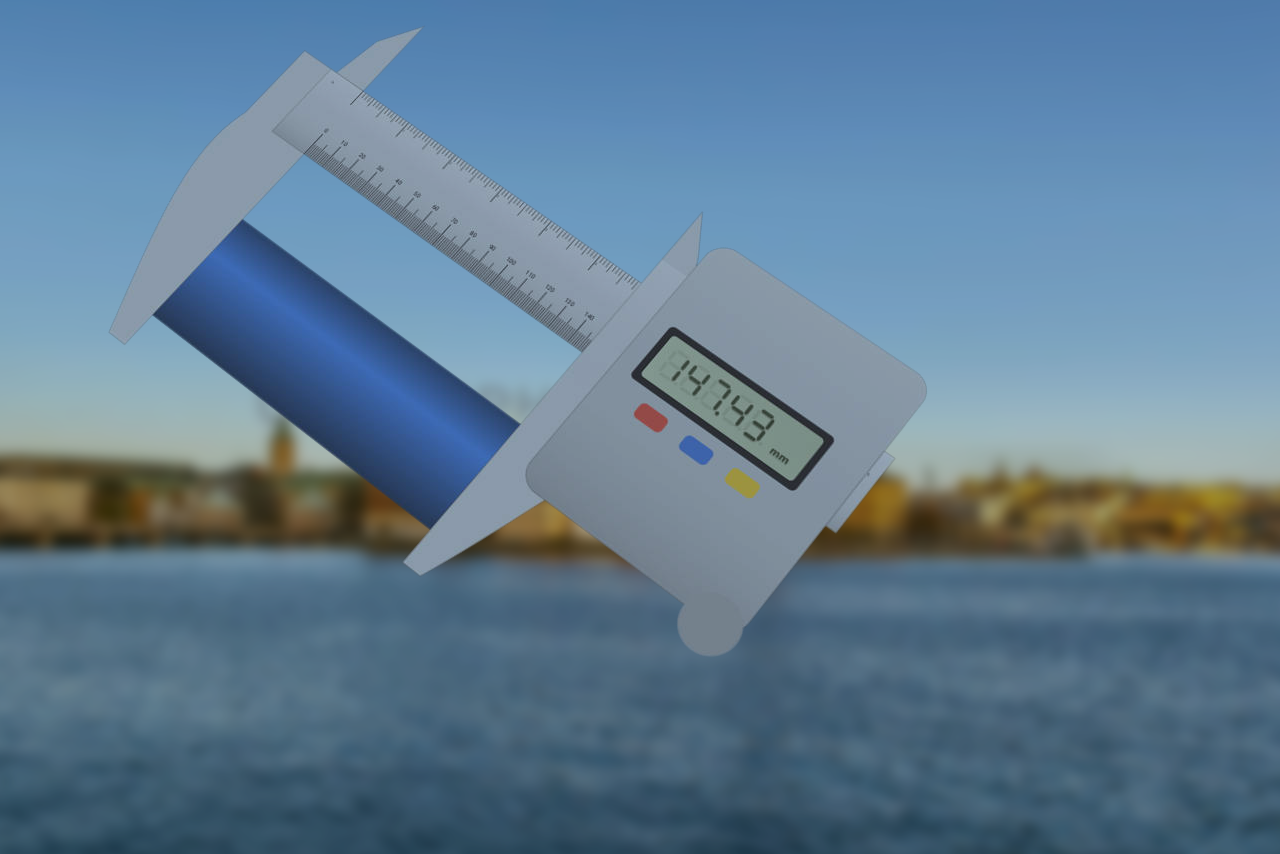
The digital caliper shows 147.43 mm
